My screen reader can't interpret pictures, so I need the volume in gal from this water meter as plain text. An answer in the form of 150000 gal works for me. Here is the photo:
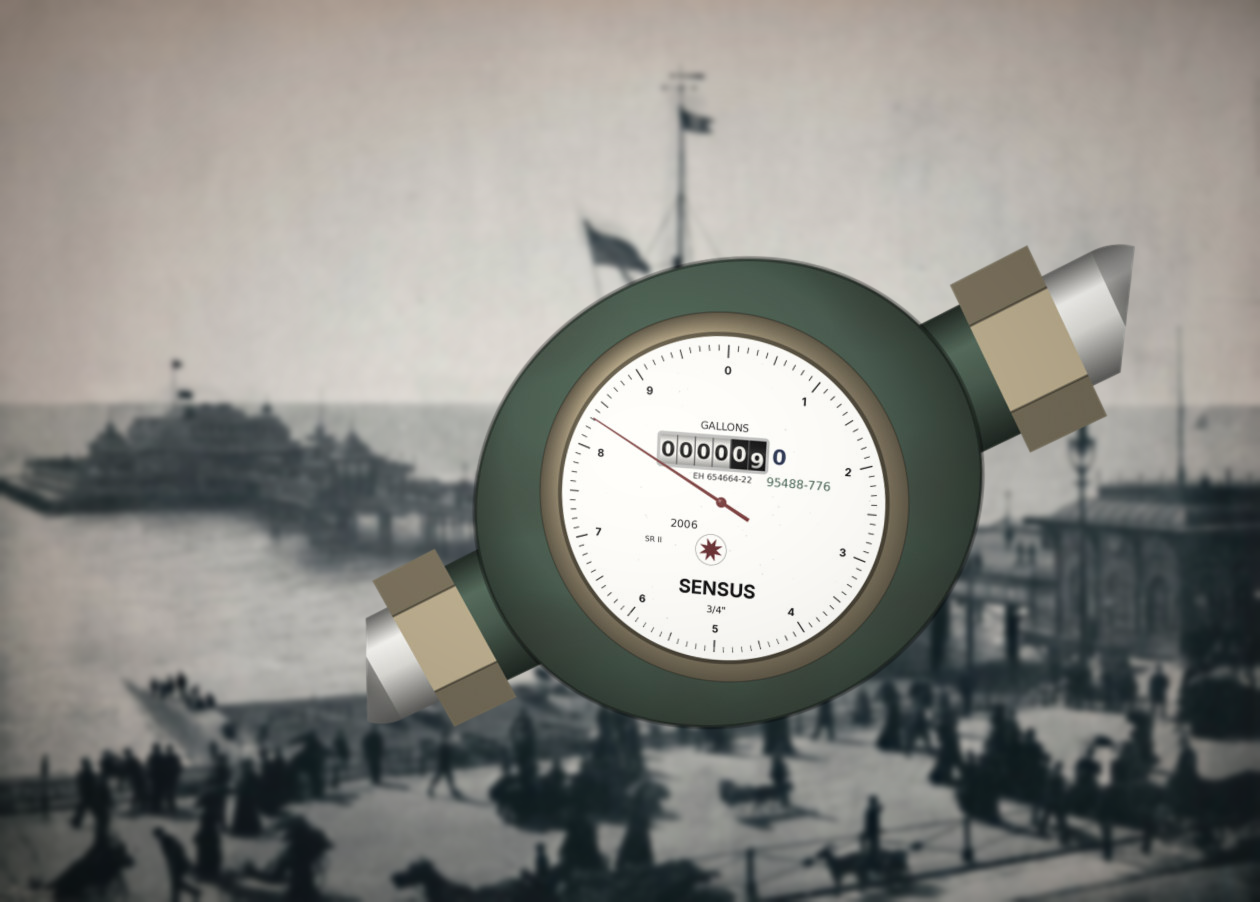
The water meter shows 88.3 gal
